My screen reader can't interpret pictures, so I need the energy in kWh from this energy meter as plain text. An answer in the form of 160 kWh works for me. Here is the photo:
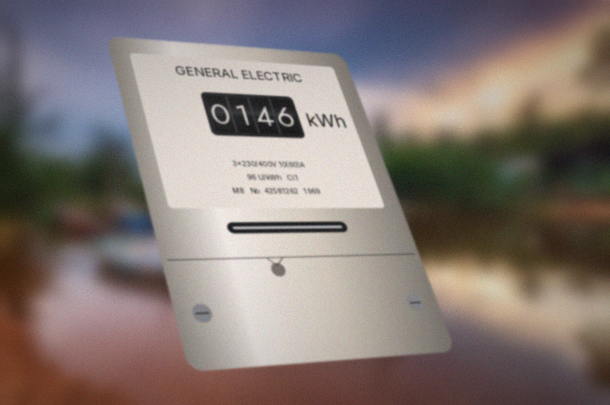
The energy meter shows 146 kWh
